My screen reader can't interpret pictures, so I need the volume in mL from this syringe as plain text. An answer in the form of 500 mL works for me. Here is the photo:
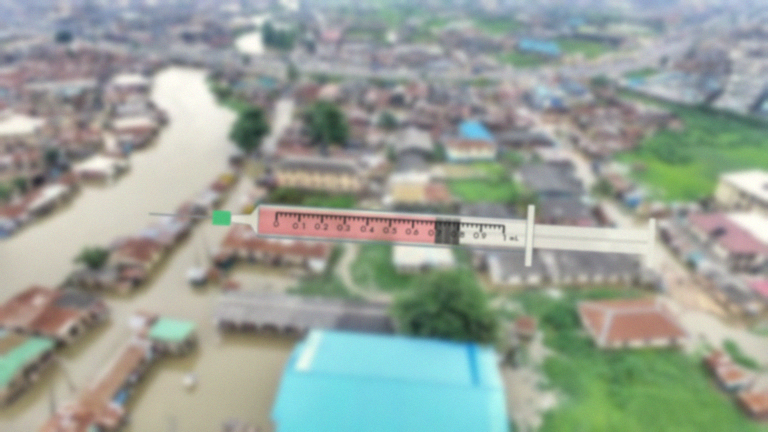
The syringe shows 0.7 mL
